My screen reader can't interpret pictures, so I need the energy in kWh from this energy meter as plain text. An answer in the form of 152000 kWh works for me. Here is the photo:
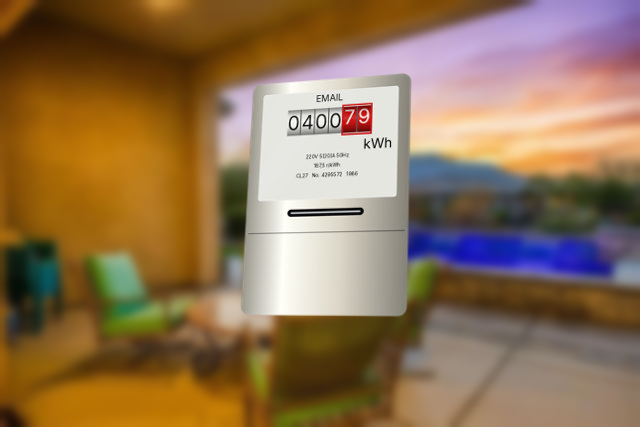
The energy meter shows 400.79 kWh
